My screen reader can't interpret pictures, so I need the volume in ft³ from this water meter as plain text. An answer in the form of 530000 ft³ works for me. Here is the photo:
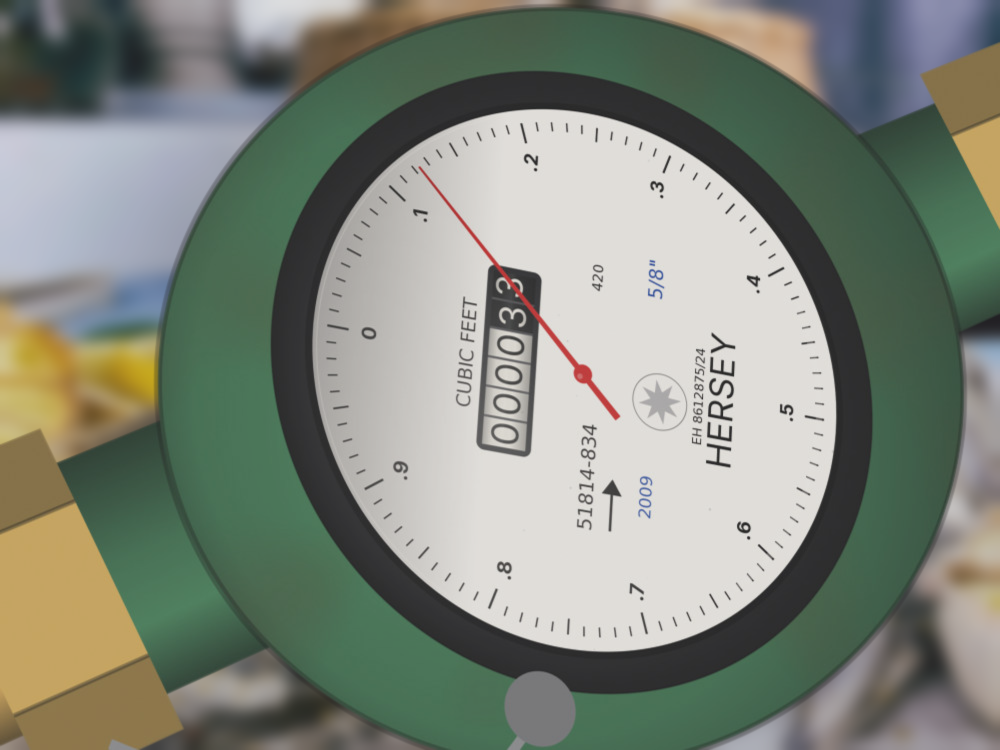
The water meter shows 33.12 ft³
